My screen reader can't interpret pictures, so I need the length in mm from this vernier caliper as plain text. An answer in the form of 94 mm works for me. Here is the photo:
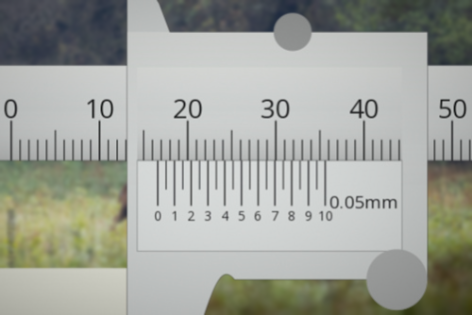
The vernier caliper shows 16.6 mm
